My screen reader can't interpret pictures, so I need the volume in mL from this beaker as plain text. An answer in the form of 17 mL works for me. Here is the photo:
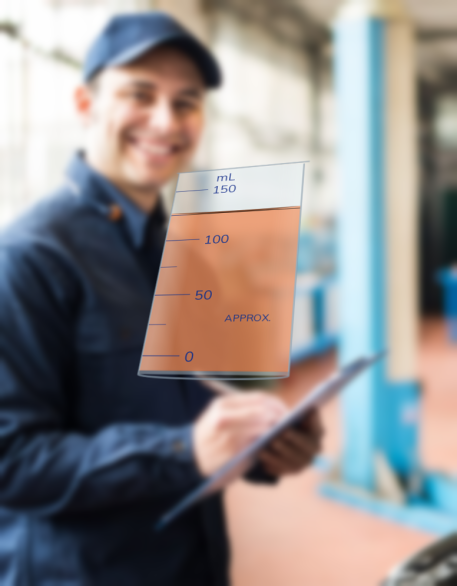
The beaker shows 125 mL
